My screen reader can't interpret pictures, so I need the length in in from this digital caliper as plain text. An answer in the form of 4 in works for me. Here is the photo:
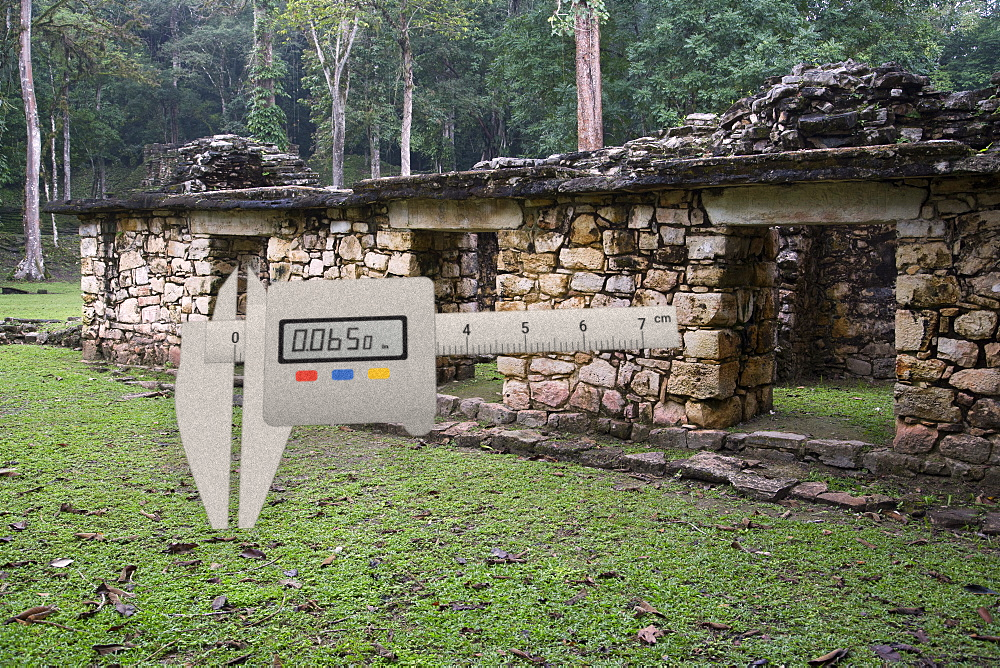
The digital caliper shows 0.0650 in
